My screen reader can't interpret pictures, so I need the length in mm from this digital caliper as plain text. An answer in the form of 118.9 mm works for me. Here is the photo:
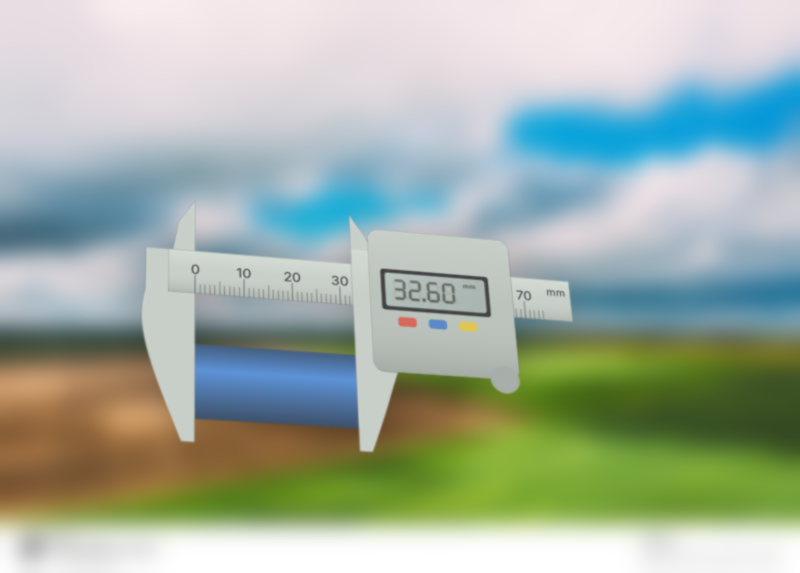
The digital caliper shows 32.60 mm
